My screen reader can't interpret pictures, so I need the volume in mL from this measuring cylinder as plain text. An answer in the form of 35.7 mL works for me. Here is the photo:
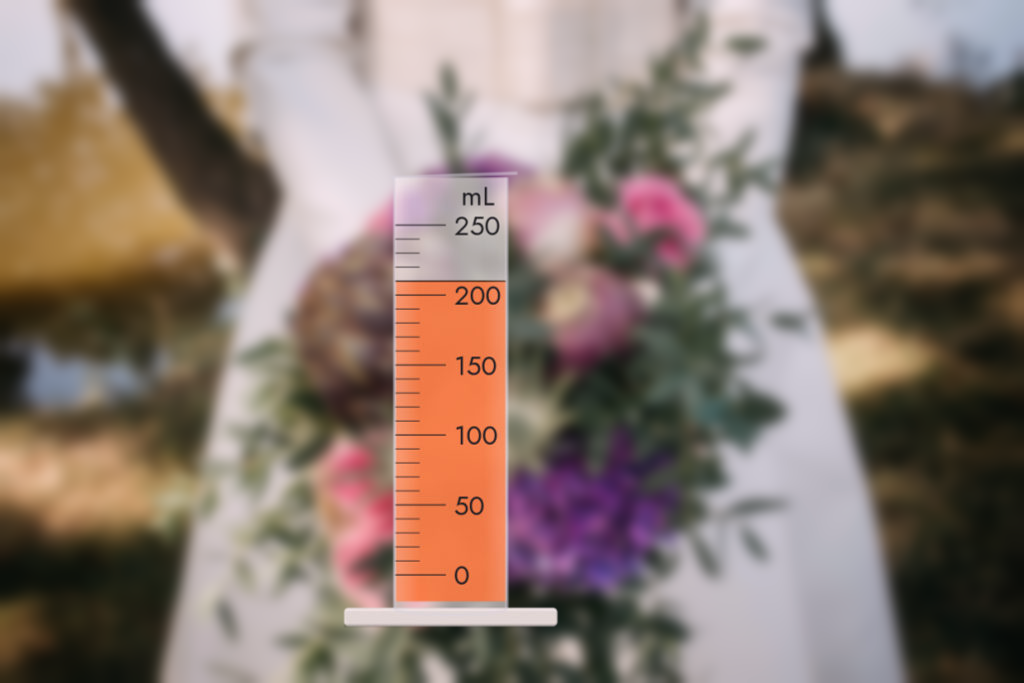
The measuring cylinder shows 210 mL
